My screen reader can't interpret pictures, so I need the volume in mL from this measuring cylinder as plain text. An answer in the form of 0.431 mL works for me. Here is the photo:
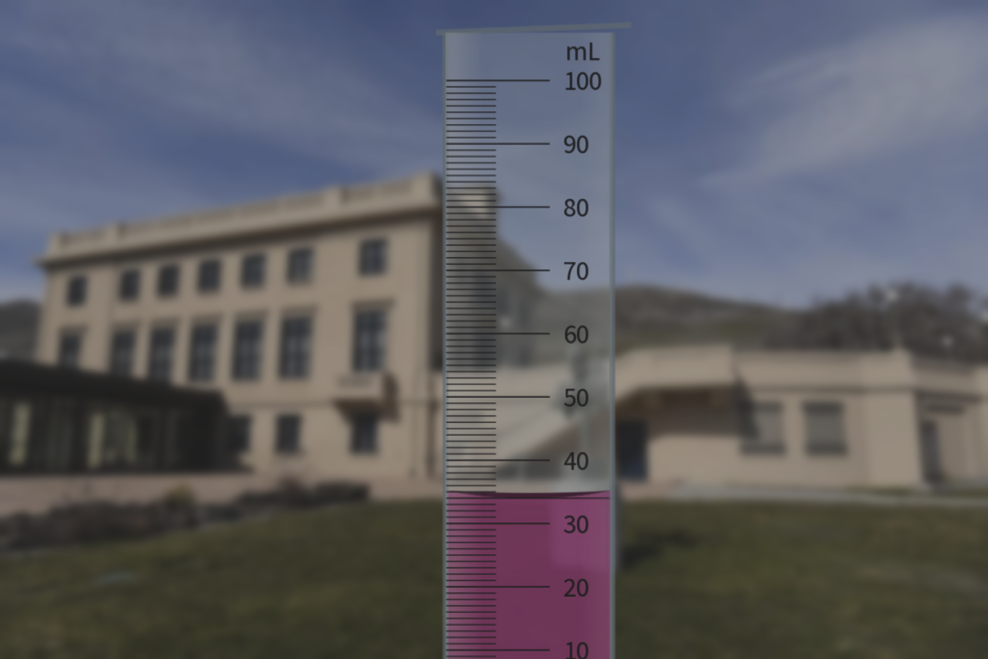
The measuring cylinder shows 34 mL
